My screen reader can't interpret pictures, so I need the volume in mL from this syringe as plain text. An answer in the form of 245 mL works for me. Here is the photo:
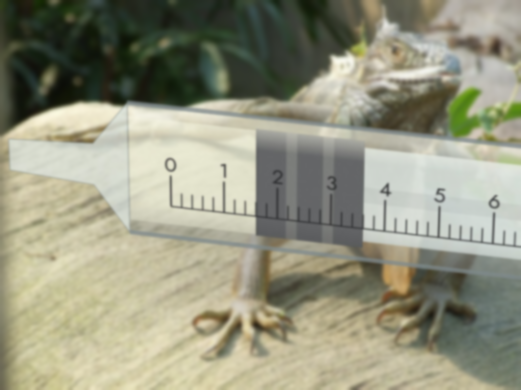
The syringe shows 1.6 mL
